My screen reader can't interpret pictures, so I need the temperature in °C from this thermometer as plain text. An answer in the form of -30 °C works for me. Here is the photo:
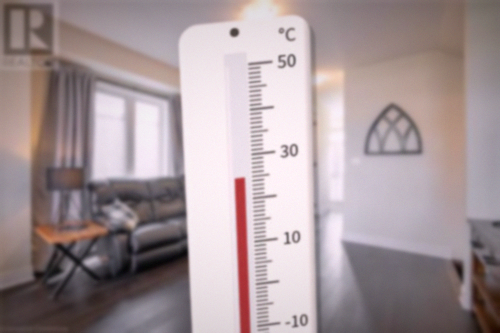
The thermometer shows 25 °C
